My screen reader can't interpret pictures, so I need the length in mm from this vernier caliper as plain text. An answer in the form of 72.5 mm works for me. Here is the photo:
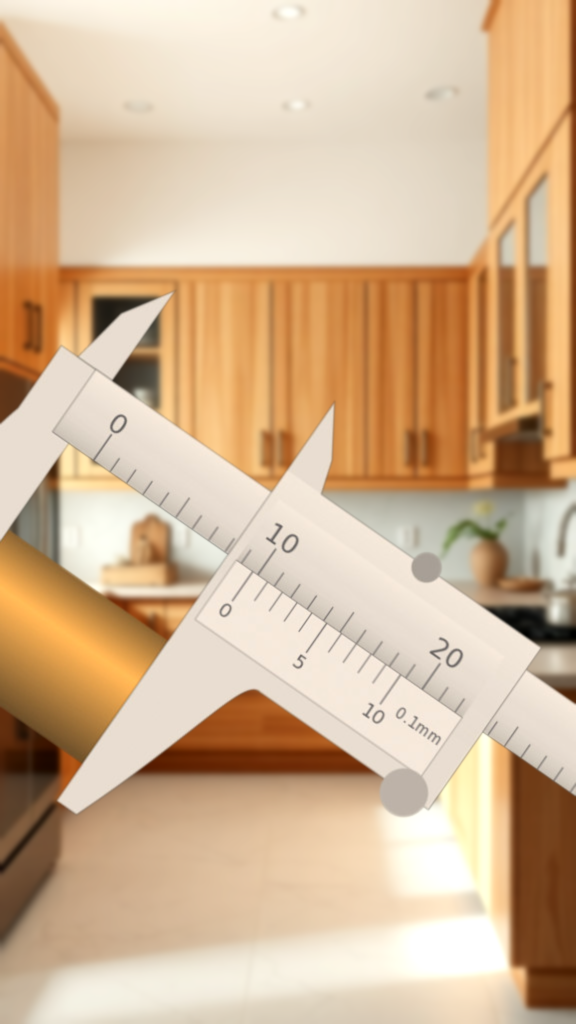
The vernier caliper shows 9.7 mm
